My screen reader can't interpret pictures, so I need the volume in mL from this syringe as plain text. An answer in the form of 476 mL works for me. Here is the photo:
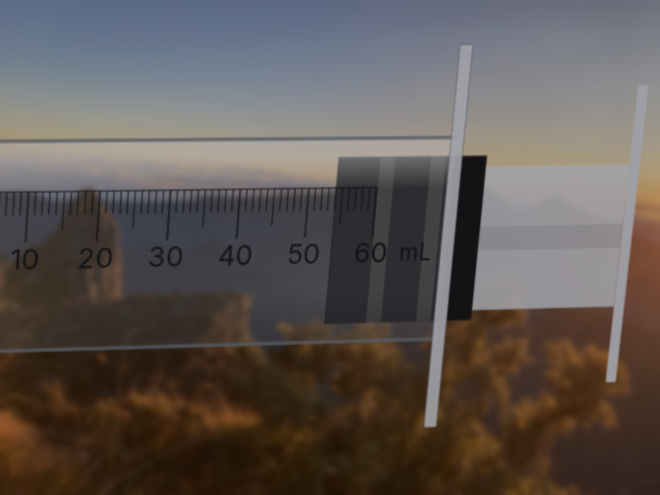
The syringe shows 54 mL
